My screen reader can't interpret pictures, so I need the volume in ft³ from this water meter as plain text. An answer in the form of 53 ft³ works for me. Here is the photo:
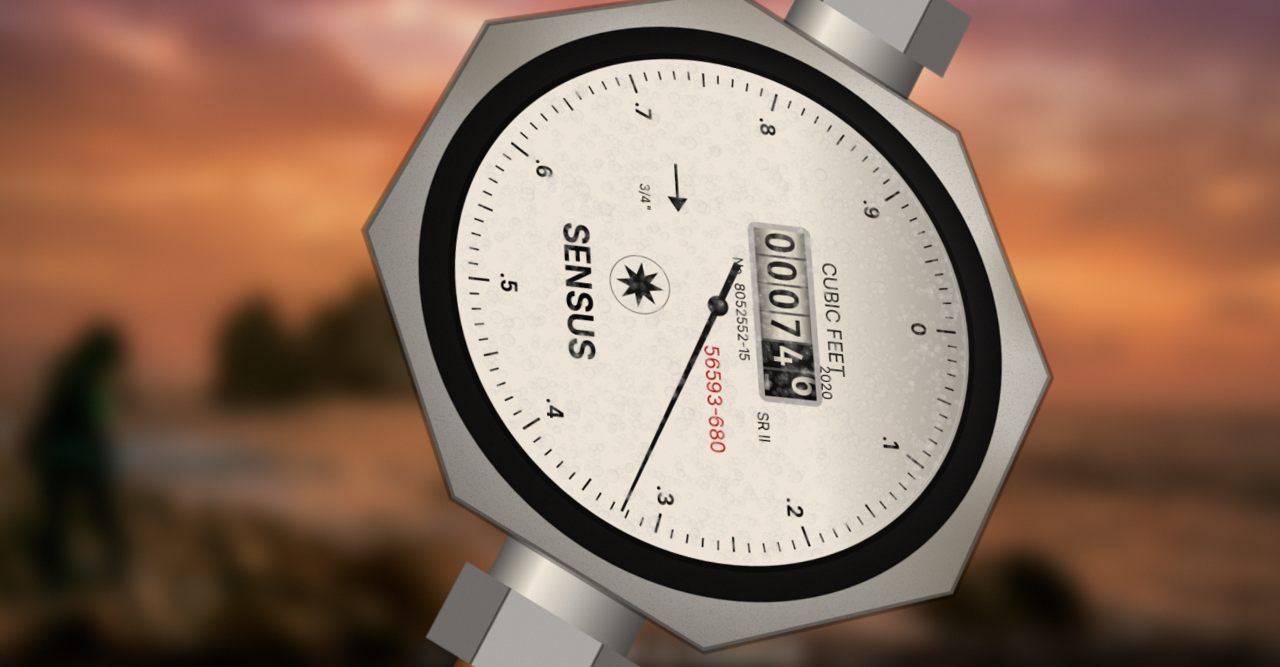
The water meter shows 746.32 ft³
